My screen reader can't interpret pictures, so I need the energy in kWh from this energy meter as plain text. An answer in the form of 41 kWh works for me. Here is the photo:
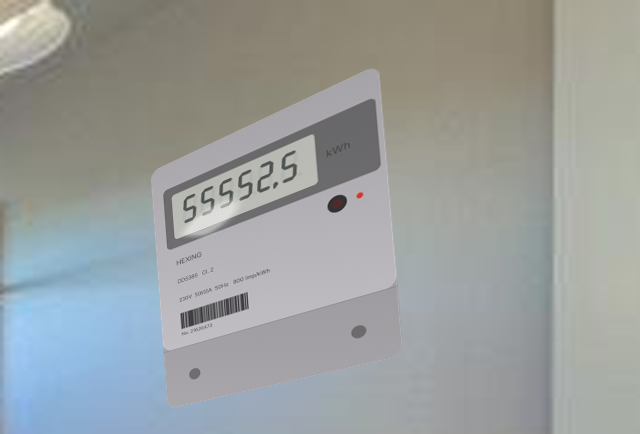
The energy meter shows 55552.5 kWh
